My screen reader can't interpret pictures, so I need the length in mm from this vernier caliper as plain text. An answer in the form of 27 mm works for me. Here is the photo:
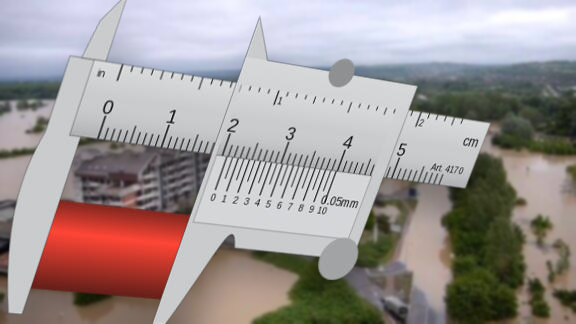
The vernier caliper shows 20.8 mm
